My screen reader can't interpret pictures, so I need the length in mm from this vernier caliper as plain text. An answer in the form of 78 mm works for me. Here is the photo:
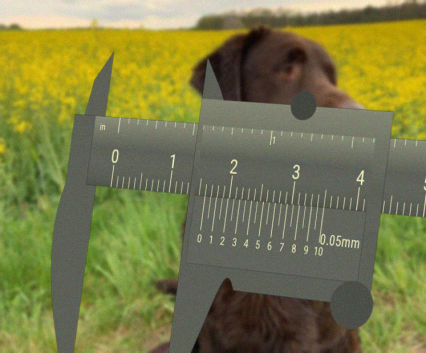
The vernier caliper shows 16.0 mm
